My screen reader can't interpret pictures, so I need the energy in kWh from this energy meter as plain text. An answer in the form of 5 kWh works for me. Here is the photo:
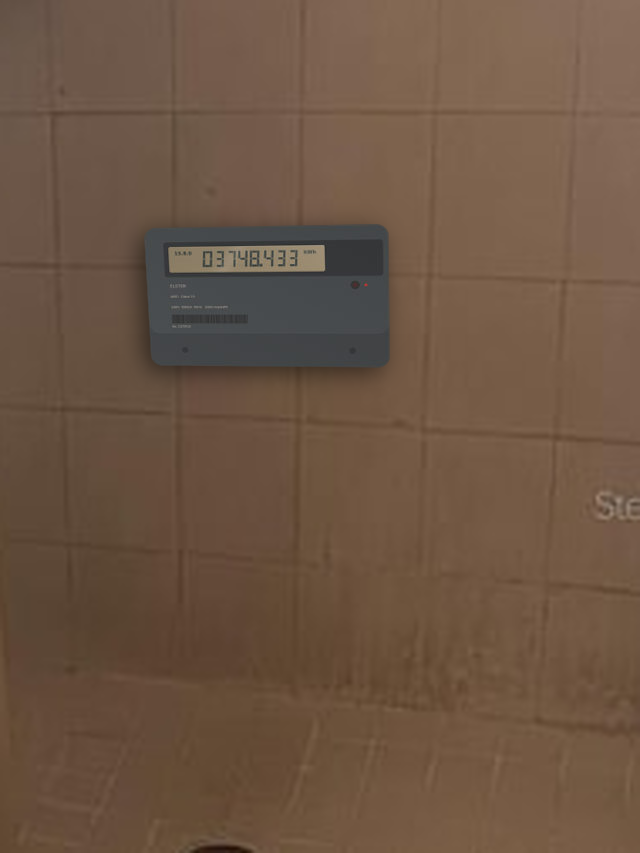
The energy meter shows 3748.433 kWh
